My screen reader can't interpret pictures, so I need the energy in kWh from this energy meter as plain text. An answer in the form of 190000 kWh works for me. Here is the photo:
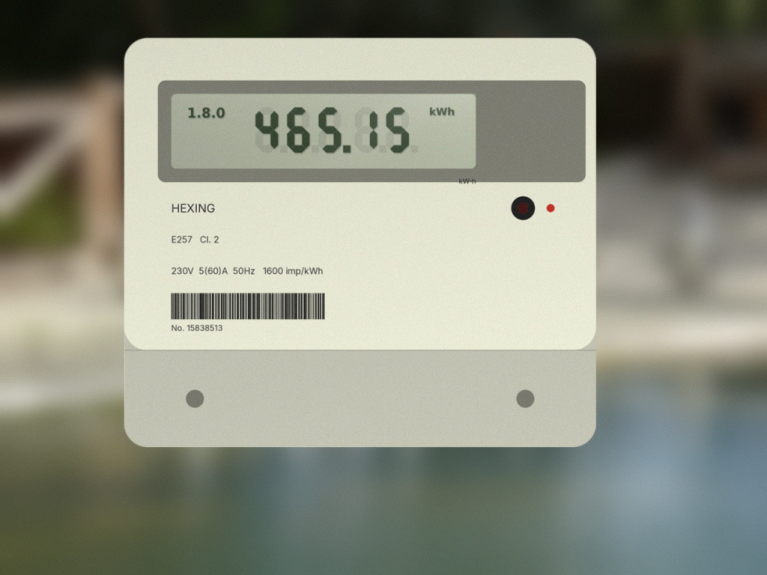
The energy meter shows 465.15 kWh
